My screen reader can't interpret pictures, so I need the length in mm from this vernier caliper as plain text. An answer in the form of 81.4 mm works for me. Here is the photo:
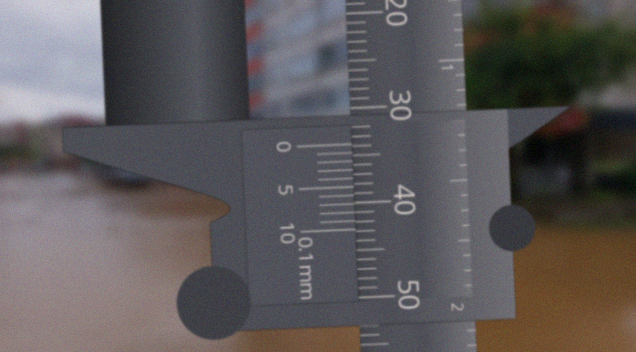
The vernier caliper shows 33.8 mm
